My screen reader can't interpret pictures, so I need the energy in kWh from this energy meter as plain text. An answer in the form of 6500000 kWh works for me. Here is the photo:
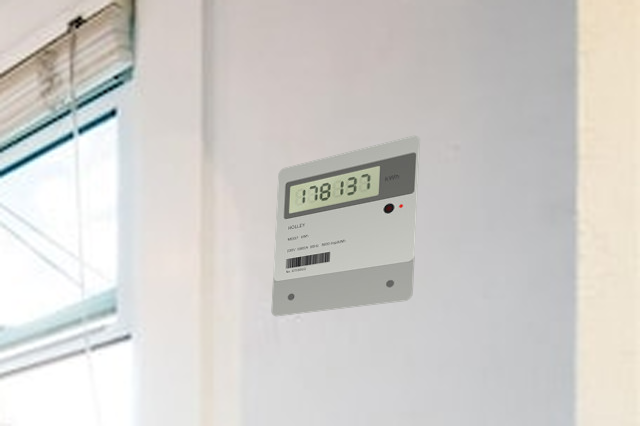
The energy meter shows 178137 kWh
